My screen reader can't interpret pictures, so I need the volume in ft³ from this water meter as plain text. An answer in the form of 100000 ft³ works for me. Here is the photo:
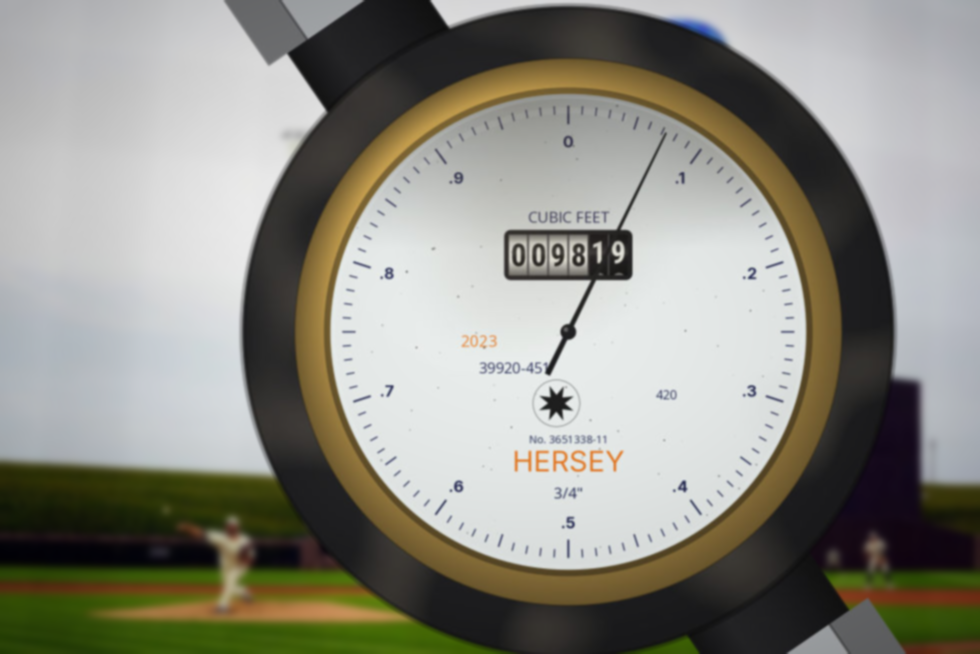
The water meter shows 9819.07 ft³
